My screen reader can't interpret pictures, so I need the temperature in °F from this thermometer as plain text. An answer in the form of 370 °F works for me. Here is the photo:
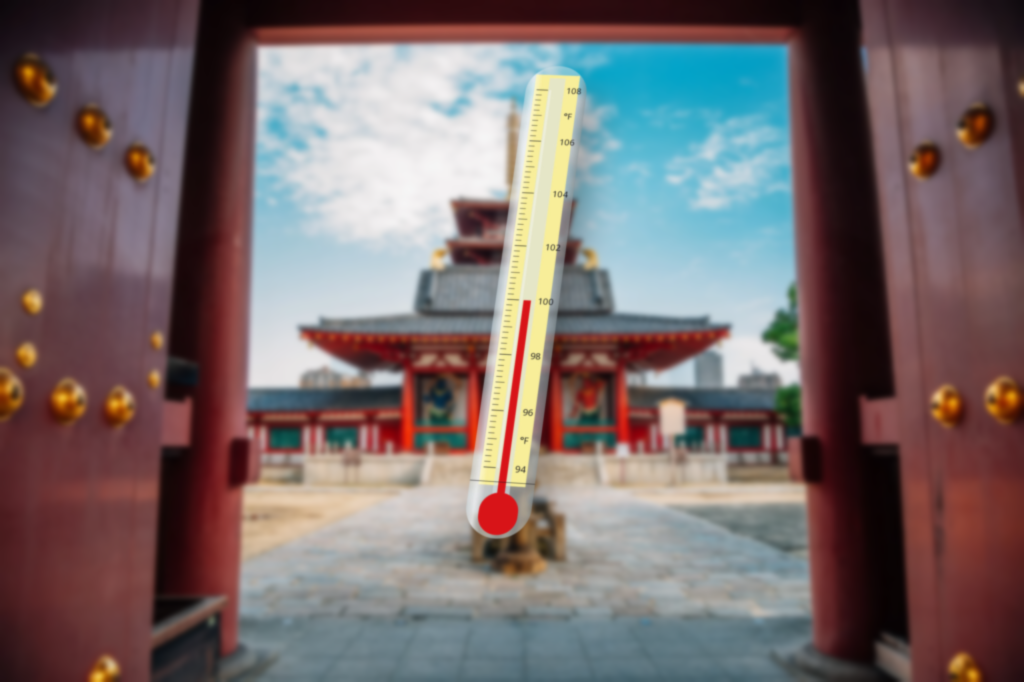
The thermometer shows 100 °F
